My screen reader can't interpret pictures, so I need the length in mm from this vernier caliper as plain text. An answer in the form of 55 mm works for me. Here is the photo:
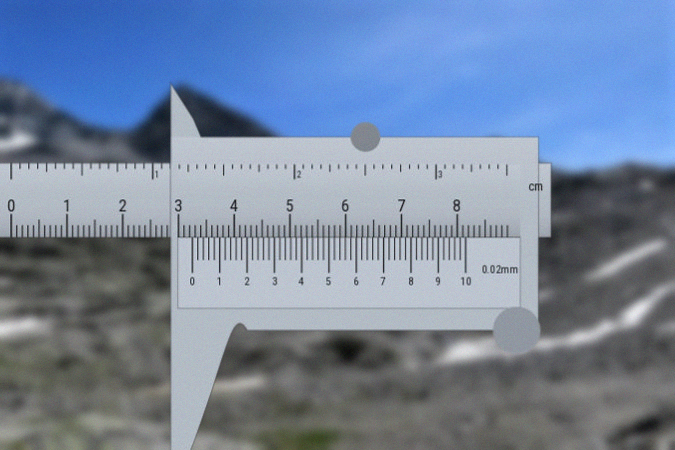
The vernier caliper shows 32.5 mm
